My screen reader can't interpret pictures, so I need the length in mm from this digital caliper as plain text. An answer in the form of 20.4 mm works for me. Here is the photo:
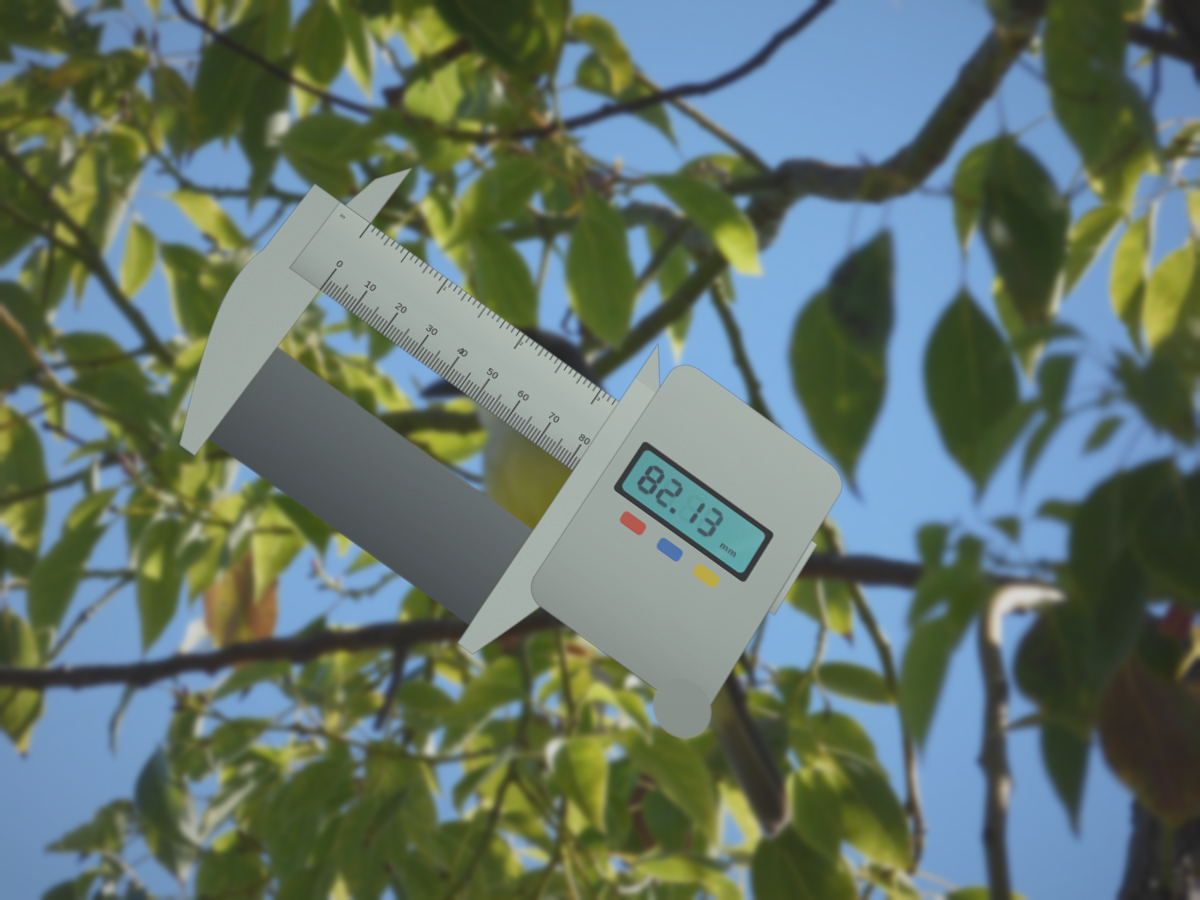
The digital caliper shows 82.13 mm
